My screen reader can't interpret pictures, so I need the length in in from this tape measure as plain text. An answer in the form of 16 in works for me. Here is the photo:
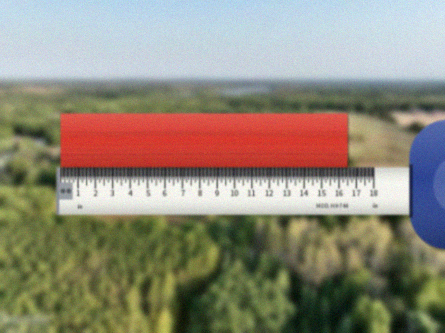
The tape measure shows 16.5 in
